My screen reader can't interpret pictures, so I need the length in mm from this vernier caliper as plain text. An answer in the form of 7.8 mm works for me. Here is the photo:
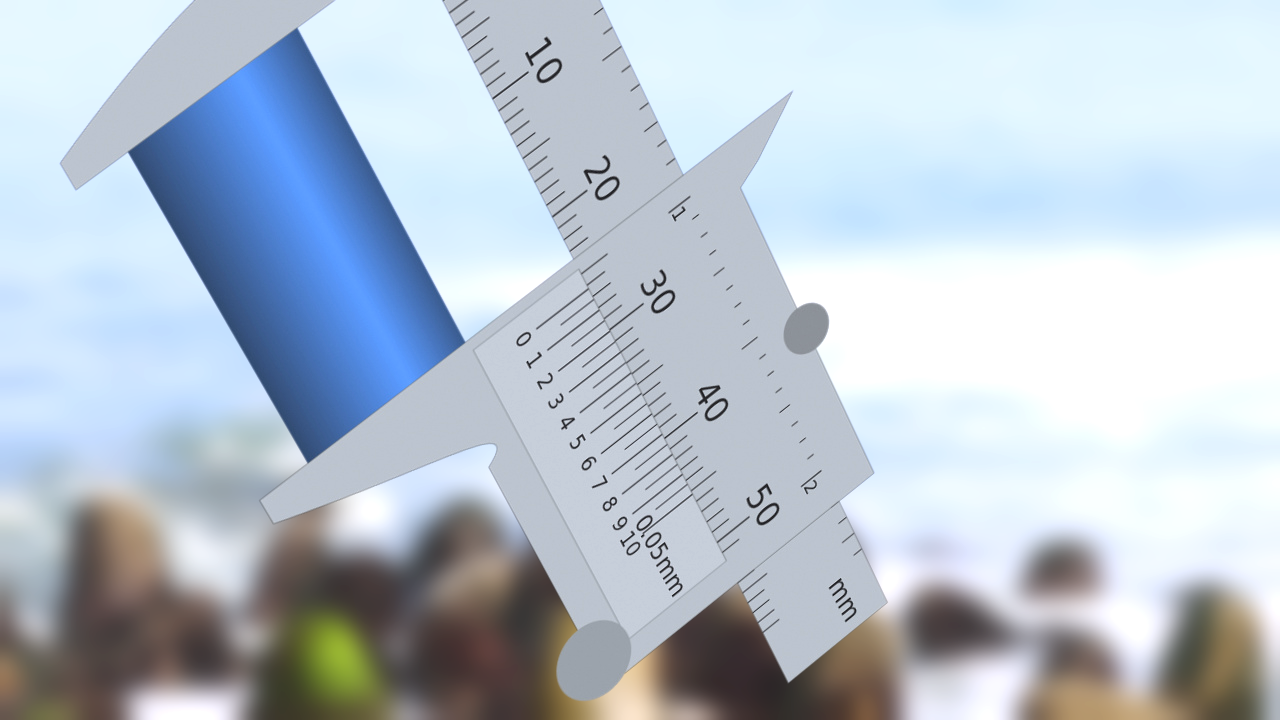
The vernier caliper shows 26.3 mm
